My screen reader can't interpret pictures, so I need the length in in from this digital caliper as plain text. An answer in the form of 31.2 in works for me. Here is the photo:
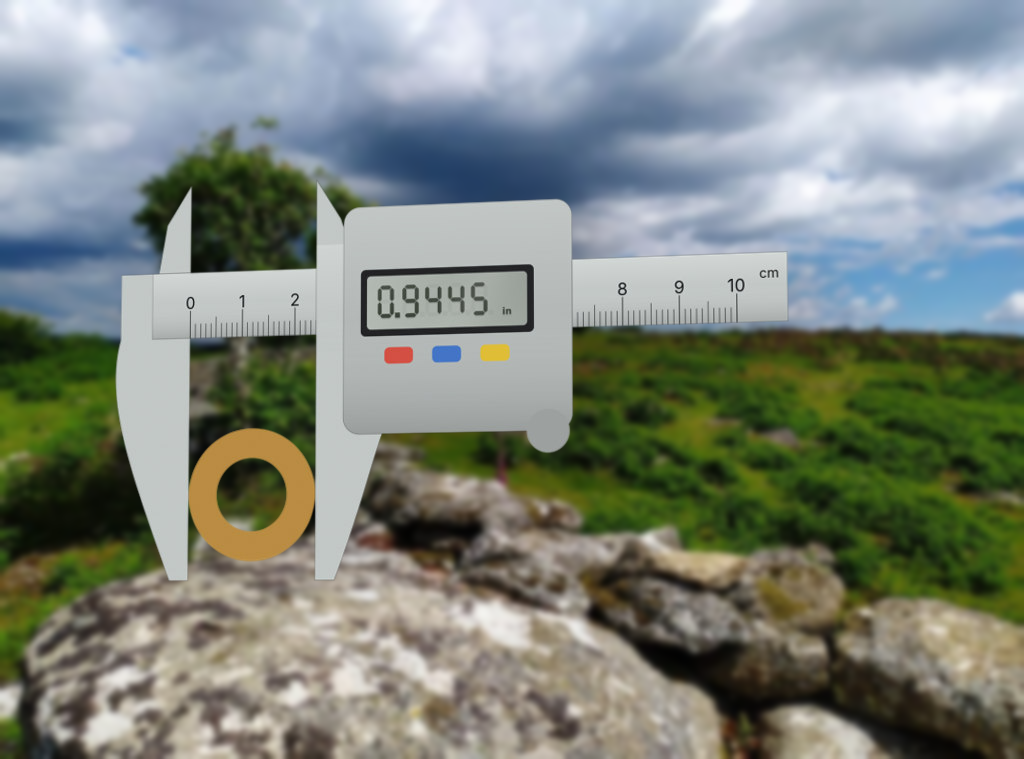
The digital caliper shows 0.9445 in
